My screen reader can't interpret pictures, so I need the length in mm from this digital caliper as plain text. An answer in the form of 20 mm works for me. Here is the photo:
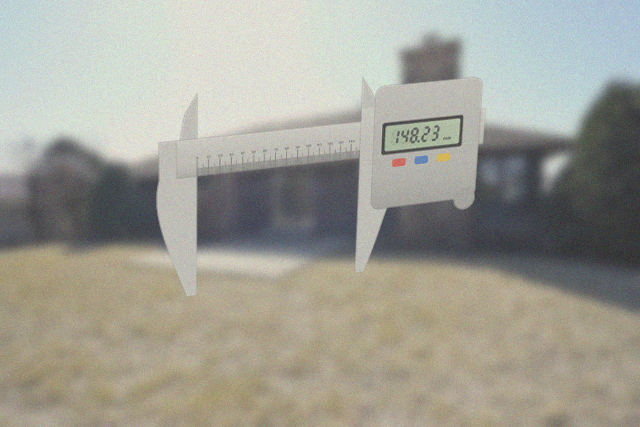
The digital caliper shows 148.23 mm
